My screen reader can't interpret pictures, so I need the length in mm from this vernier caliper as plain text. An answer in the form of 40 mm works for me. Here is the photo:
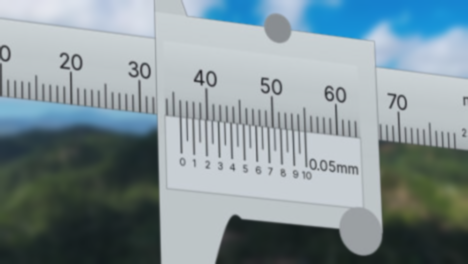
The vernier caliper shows 36.0 mm
